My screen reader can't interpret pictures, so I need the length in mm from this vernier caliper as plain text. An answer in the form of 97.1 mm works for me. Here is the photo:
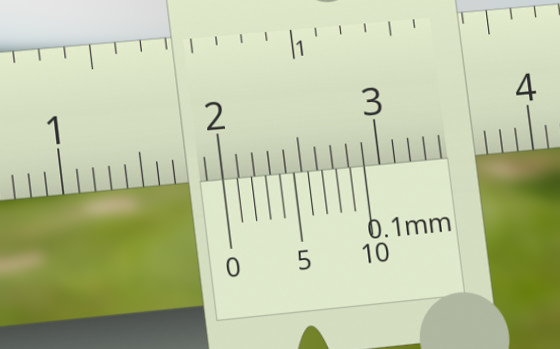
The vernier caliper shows 20.0 mm
